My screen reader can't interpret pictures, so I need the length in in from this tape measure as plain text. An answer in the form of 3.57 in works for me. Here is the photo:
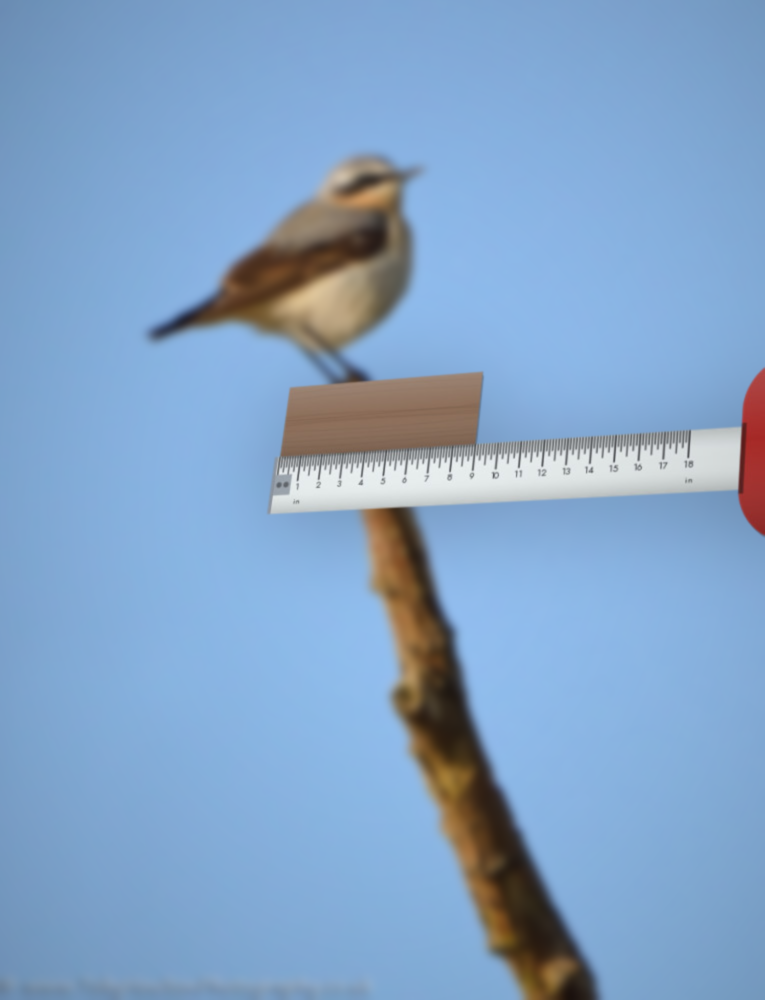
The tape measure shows 9 in
